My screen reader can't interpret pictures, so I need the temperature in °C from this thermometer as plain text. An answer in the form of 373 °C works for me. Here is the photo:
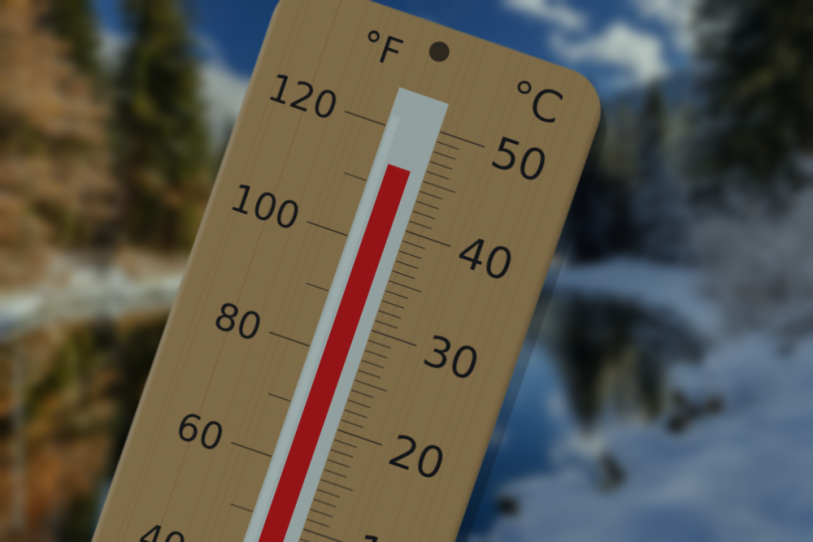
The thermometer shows 45.5 °C
